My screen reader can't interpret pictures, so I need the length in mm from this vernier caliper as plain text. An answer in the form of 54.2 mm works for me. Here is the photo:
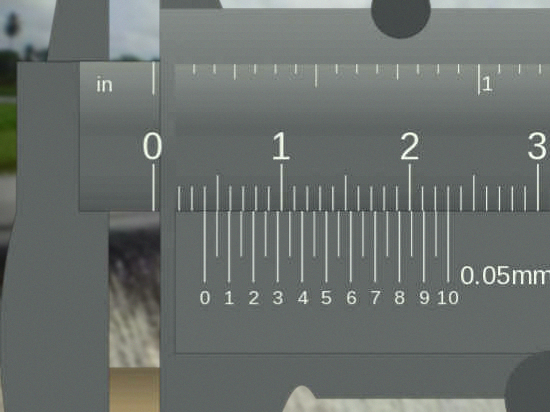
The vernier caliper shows 4.0 mm
